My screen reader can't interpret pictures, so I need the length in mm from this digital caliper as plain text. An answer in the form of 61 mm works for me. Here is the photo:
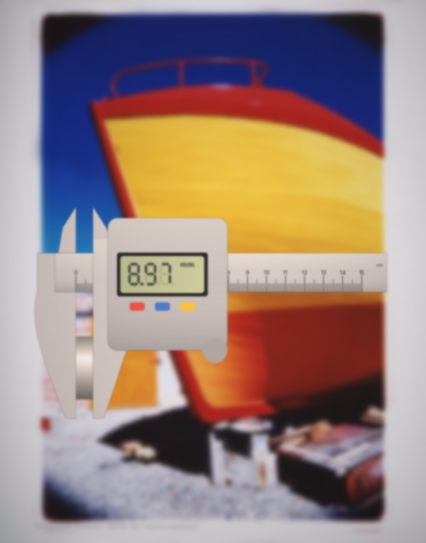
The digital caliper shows 8.97 mm
